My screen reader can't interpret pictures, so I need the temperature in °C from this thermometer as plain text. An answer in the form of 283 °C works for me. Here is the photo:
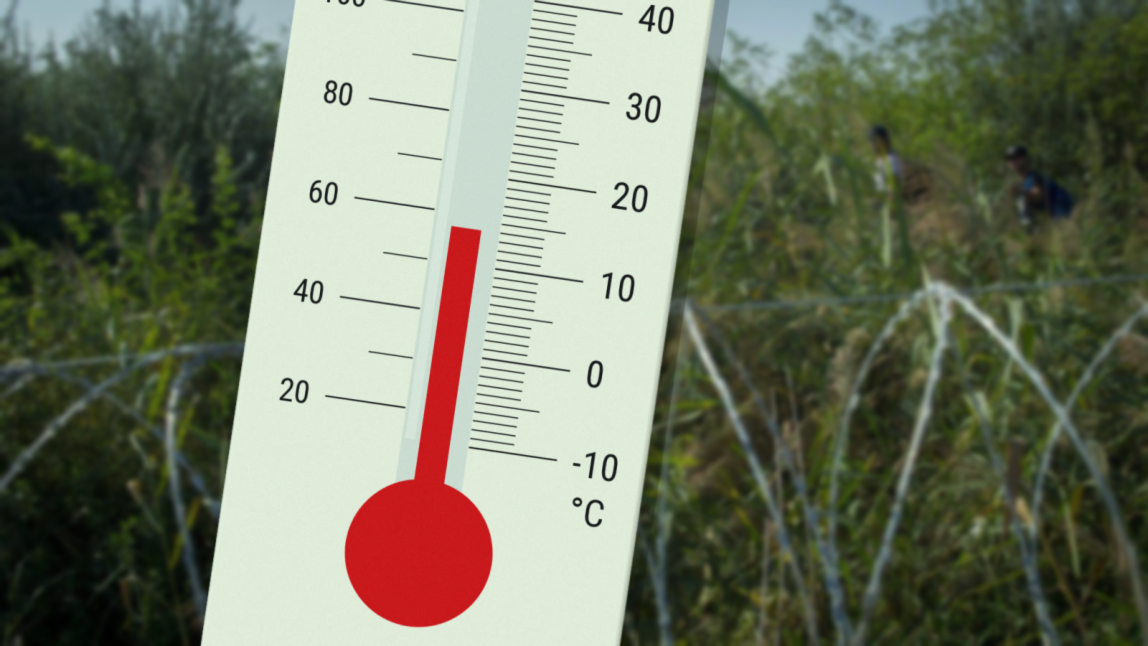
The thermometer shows 14 °C
